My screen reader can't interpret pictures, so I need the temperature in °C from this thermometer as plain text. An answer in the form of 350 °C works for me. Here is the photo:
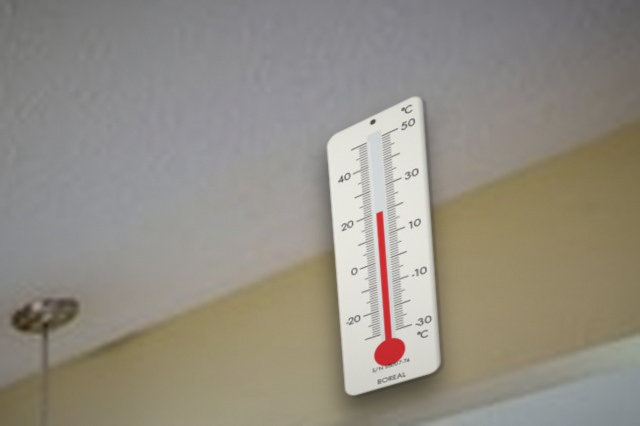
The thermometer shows 20 °C
